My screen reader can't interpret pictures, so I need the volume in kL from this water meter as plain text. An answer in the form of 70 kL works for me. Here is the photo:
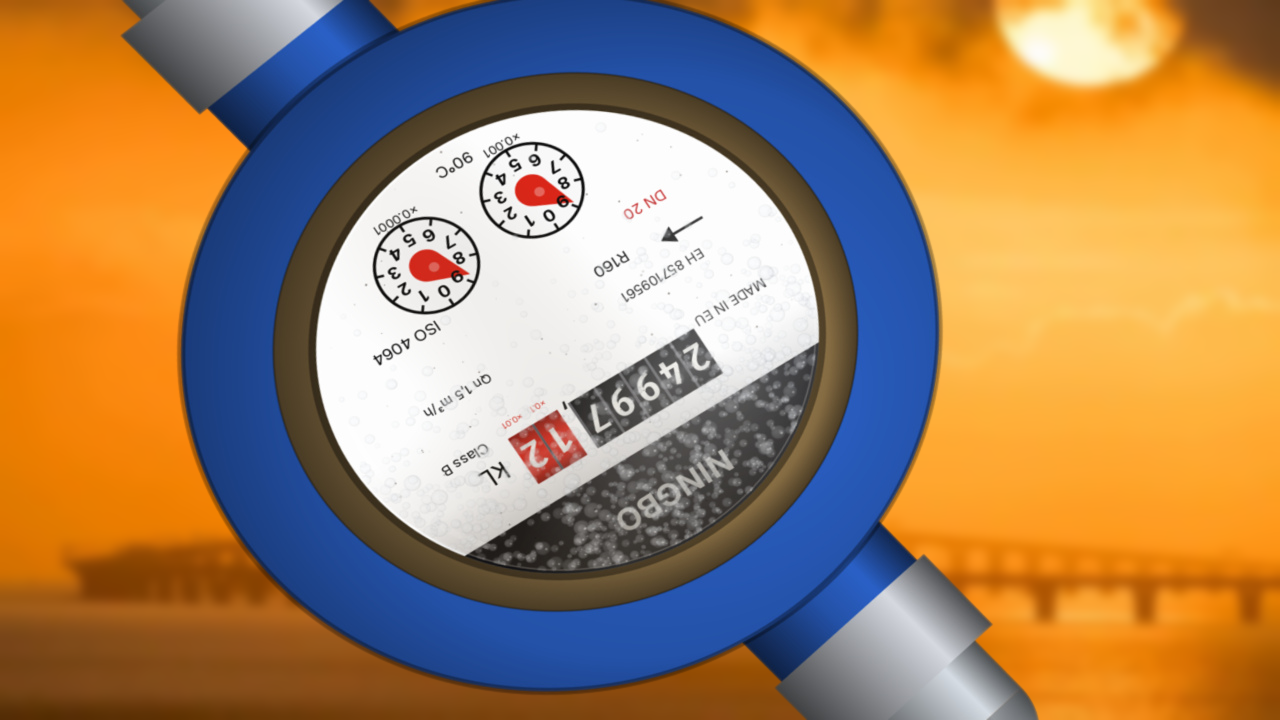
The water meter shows 24997.1288 kL
